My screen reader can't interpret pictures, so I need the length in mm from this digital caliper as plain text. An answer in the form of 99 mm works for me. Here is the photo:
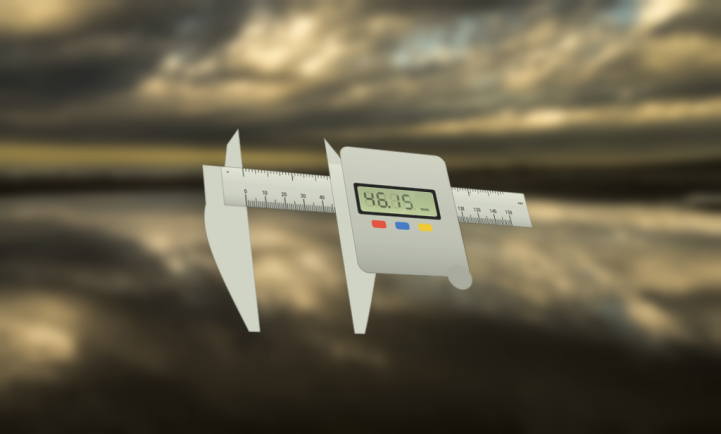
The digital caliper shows 46.15 mm
